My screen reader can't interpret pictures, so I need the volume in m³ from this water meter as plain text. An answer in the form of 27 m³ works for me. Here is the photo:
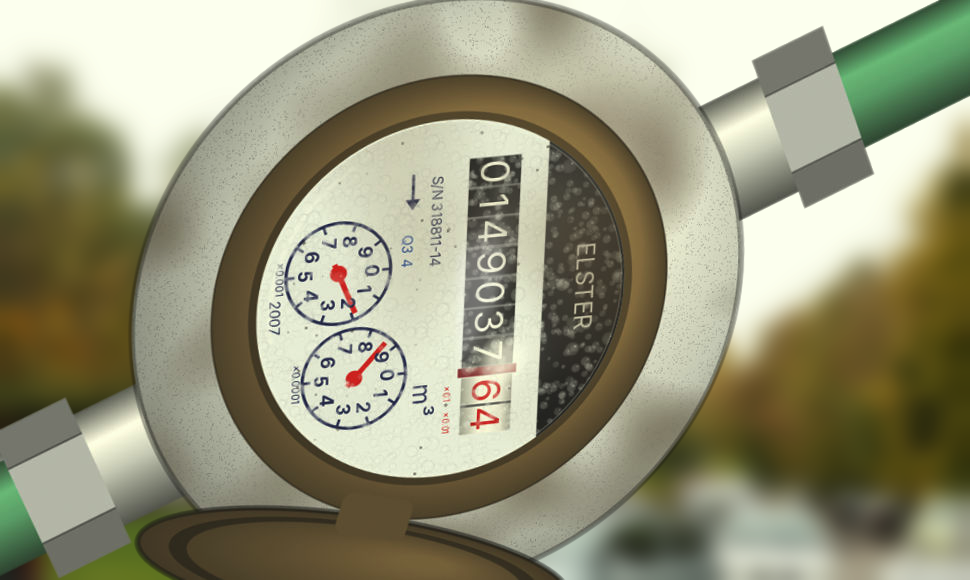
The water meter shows 149037.6418 m³
